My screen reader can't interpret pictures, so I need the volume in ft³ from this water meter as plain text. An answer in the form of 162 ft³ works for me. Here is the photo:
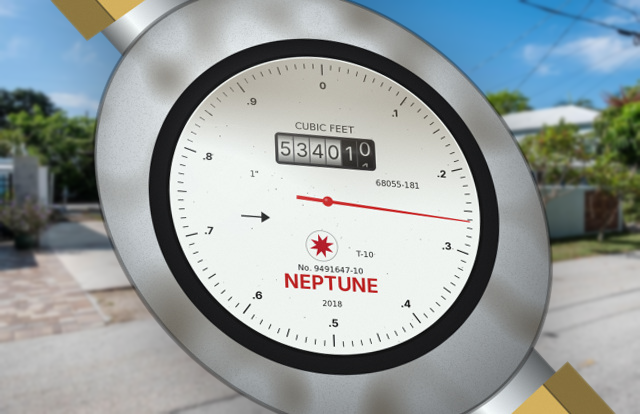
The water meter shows 534010.26 ft³
